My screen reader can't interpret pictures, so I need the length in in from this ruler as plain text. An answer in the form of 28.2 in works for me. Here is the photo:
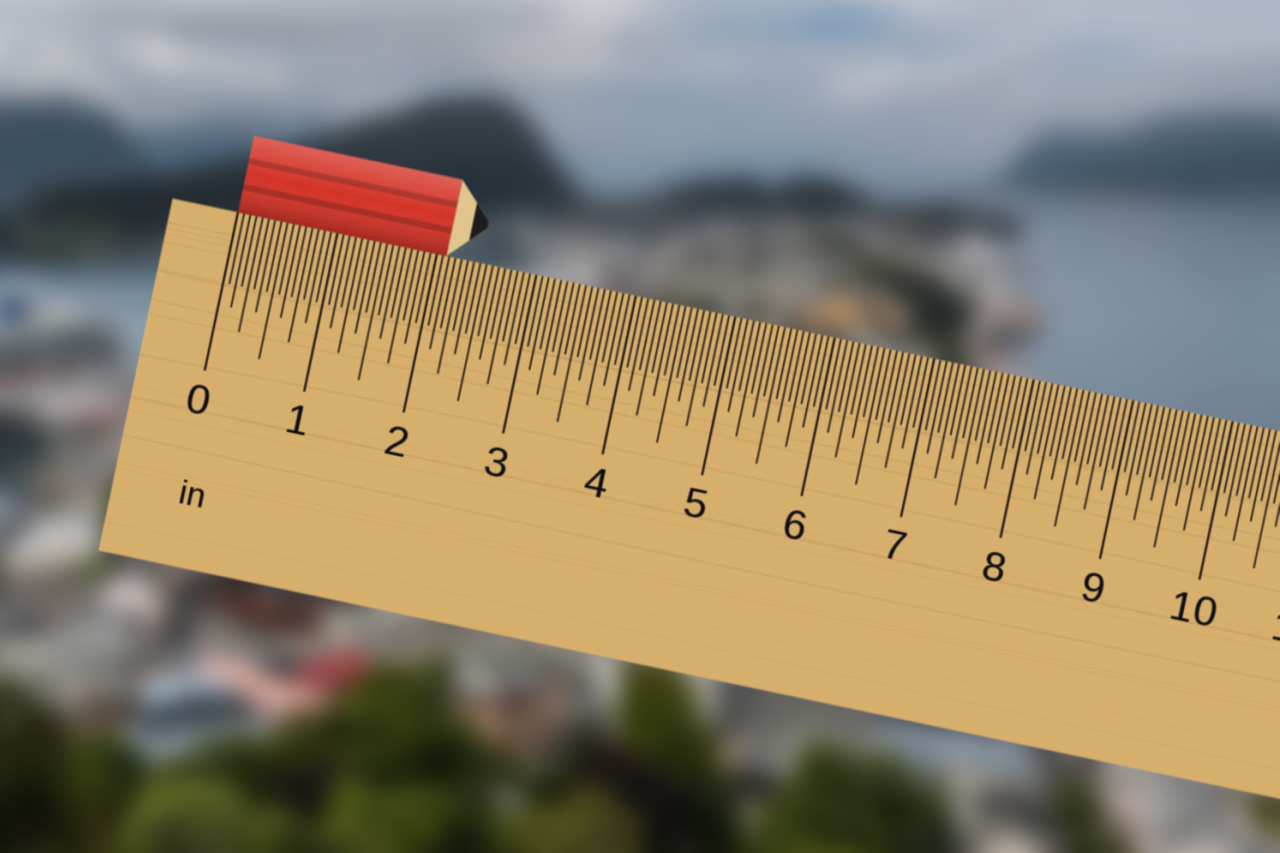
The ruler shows 2.4375 in
